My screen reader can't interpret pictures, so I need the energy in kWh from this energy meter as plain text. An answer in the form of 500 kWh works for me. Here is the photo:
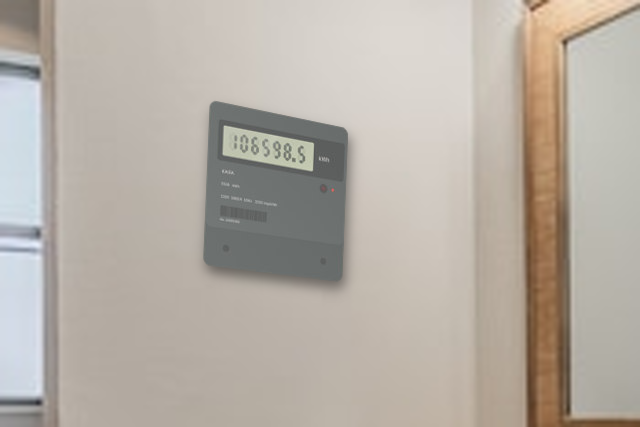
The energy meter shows 106598.5 kWh
